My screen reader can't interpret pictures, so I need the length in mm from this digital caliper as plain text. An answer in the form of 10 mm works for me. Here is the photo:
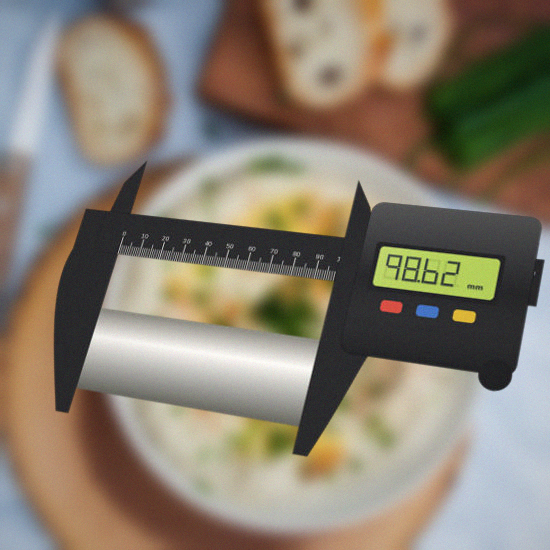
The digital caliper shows 98.62 mm
